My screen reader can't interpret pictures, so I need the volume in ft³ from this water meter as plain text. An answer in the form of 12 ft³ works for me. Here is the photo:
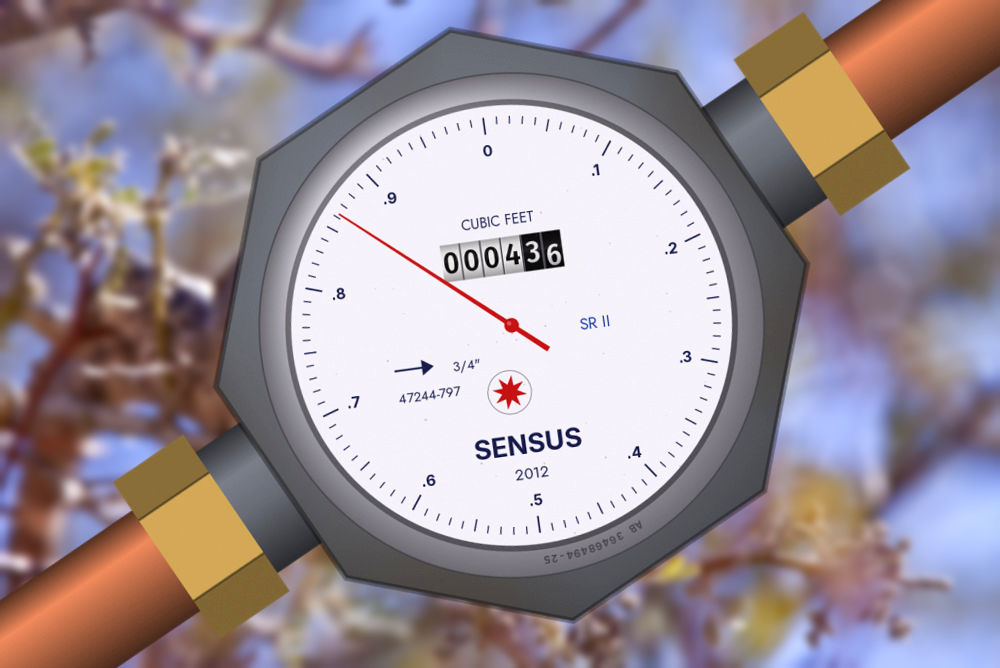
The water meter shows 435.86 ft³
